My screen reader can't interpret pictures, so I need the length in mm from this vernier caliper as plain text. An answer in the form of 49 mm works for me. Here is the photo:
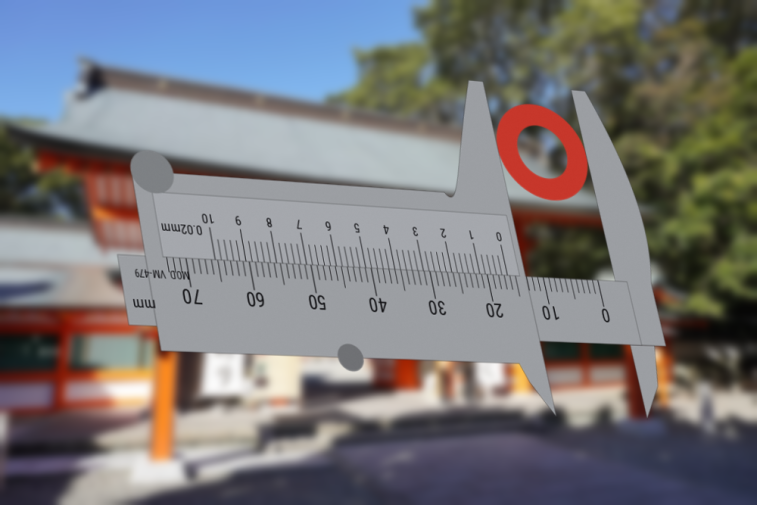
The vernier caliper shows 16.4 mm
